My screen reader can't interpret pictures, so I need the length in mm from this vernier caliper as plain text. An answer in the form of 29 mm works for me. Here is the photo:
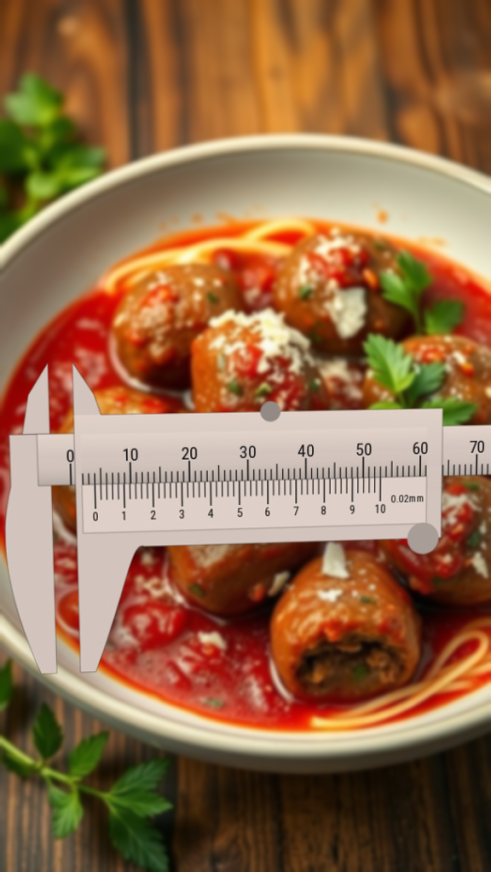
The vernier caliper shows 4.0 mm
